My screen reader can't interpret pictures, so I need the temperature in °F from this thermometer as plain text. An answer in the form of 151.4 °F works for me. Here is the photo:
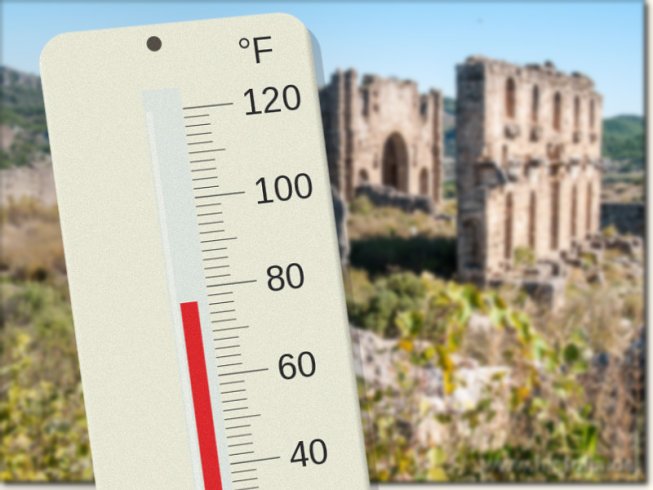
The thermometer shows 77 °F
